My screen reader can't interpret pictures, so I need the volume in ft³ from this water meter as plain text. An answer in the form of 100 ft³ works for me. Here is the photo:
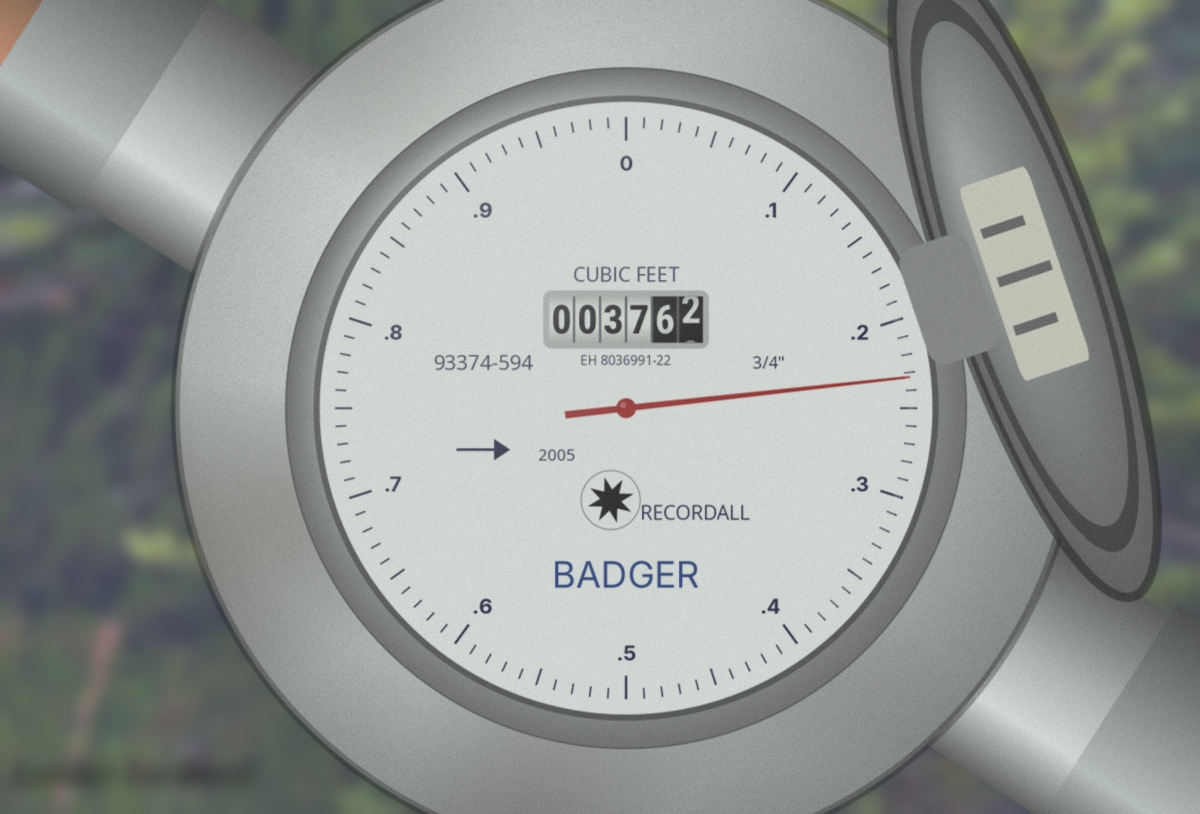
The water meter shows 3762.23 ft³
